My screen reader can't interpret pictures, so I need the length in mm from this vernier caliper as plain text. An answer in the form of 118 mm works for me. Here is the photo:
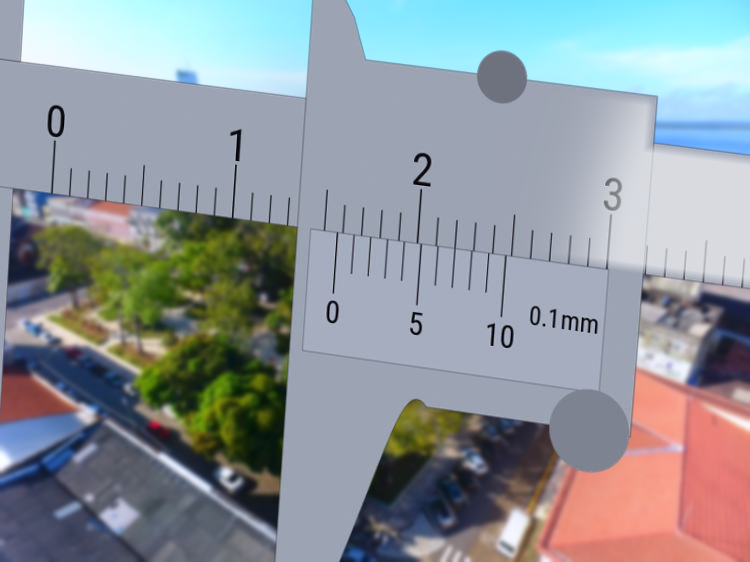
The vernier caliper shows 15.7 mm
